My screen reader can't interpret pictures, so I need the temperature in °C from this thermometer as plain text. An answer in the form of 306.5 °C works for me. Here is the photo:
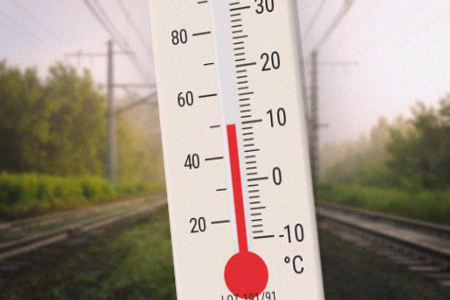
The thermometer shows 10 °C
